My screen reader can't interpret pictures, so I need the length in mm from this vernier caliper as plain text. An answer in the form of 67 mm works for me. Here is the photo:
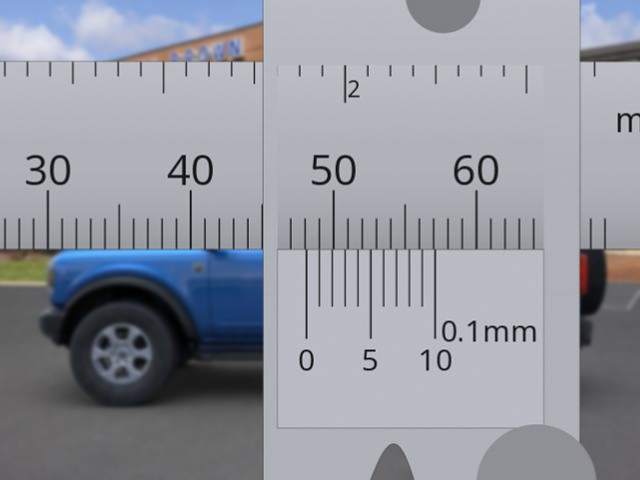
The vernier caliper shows 48.1 mm
